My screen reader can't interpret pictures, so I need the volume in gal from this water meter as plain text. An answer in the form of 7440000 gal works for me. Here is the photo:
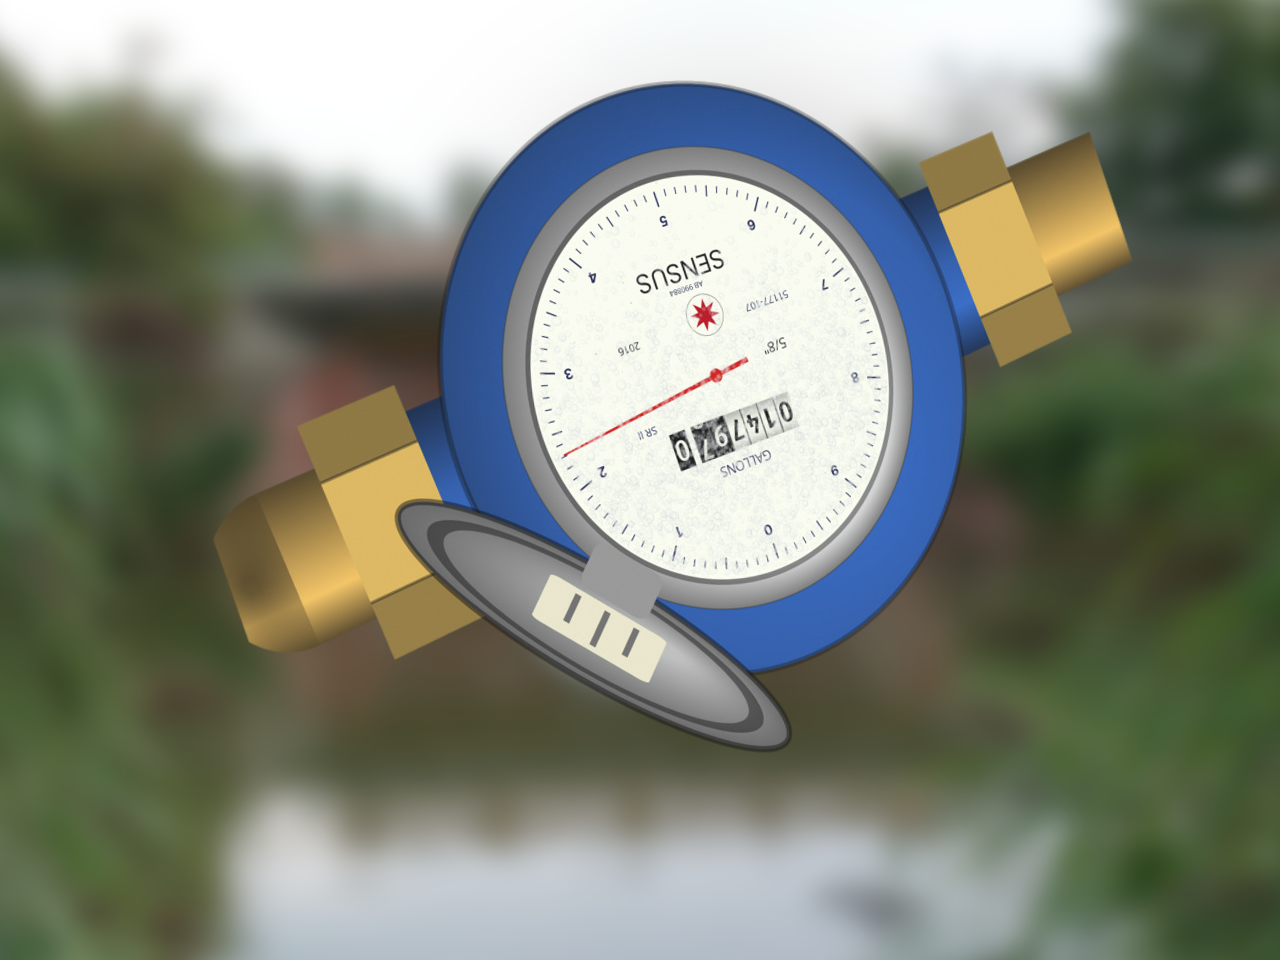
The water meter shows 147972.3 gal
